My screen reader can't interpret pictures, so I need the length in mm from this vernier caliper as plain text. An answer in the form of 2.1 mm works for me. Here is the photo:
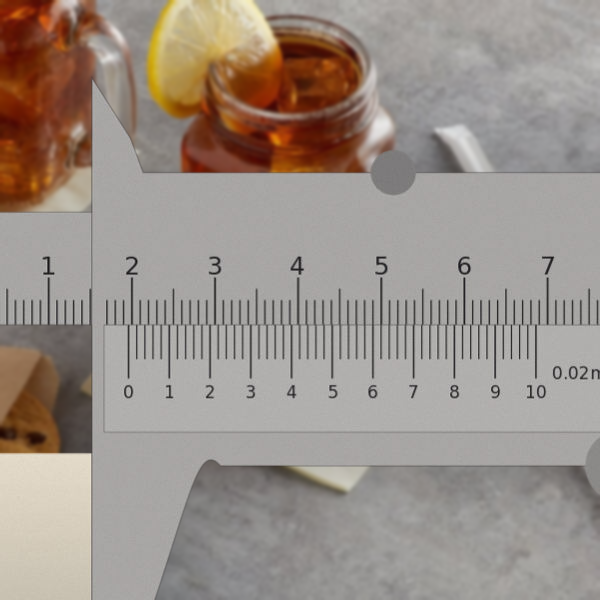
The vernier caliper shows 19.6 mm
